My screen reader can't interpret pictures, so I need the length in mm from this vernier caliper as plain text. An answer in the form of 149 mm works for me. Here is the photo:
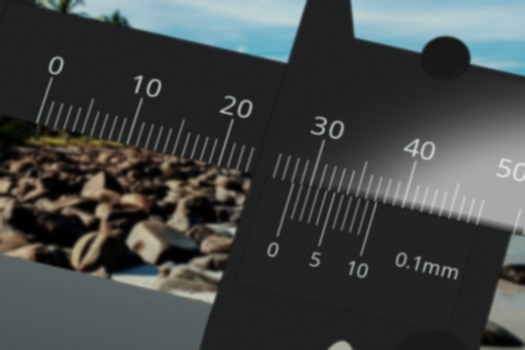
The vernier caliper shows 28.2 mm
